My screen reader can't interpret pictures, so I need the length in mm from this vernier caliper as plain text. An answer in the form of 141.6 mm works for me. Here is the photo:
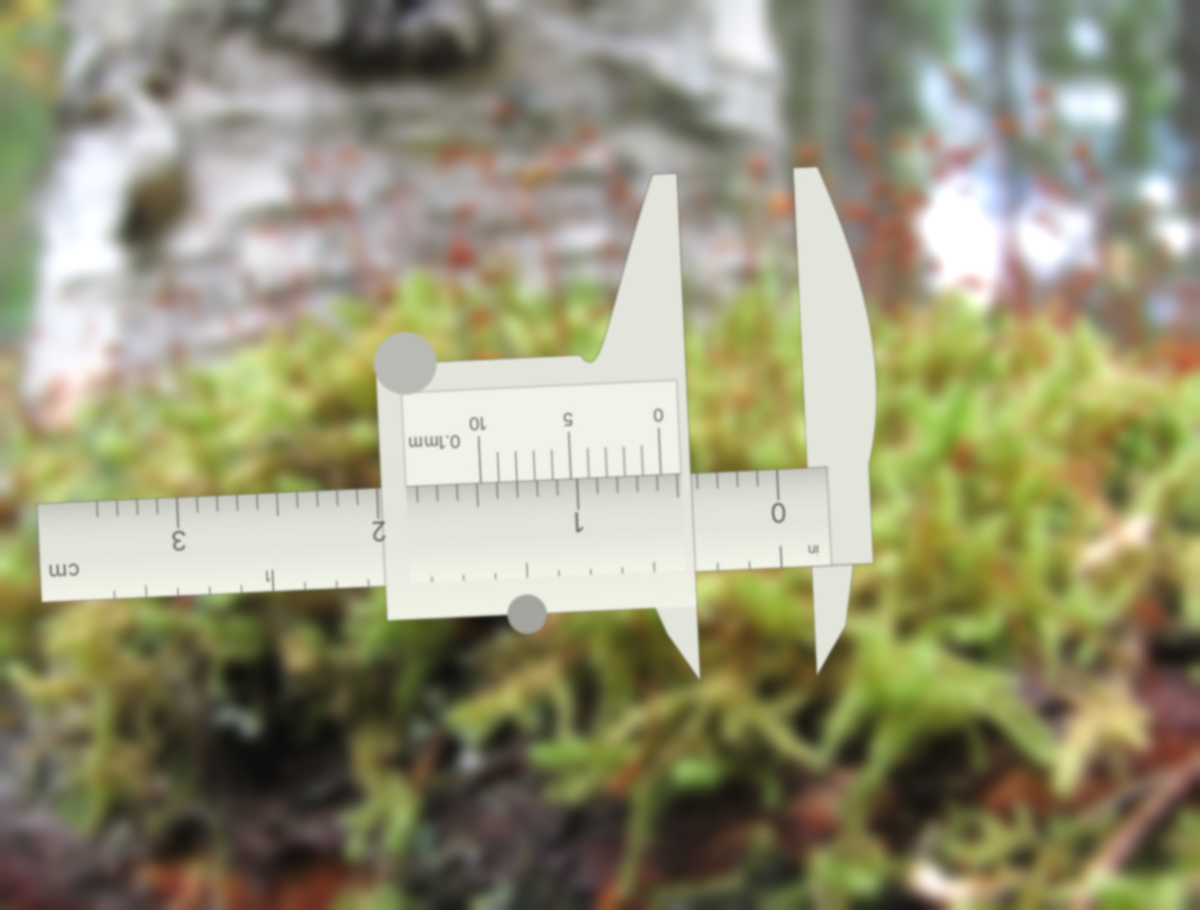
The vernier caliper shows 5.8 mm
